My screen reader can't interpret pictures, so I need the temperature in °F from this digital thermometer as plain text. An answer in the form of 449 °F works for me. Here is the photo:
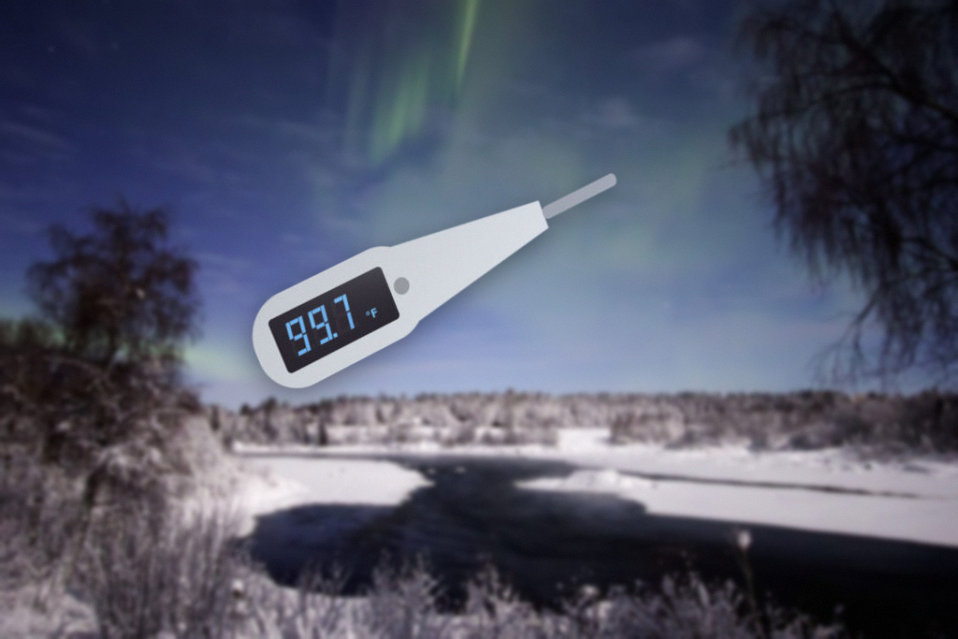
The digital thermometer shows 99.7 °F
